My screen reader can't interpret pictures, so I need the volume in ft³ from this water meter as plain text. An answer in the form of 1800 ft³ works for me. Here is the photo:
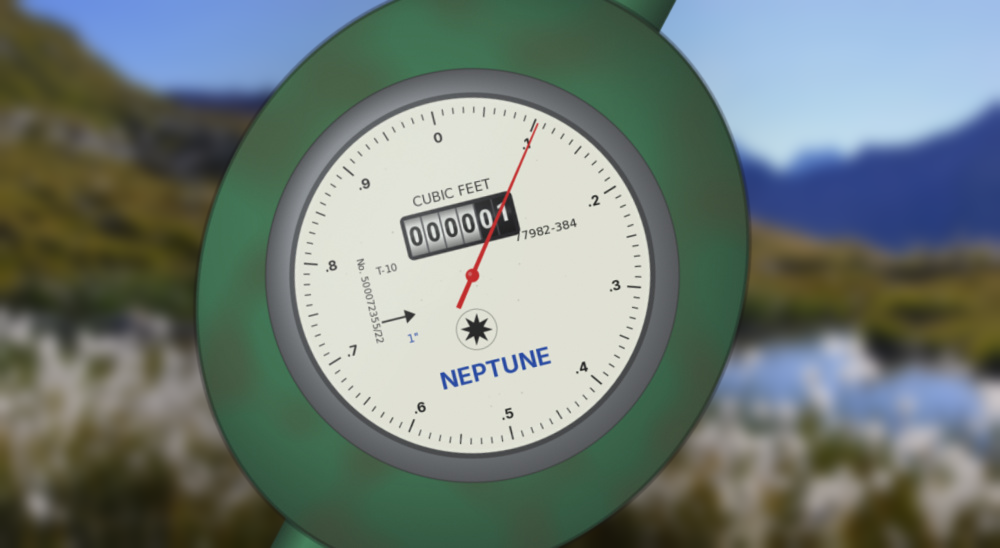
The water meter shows 1.10 ft³
